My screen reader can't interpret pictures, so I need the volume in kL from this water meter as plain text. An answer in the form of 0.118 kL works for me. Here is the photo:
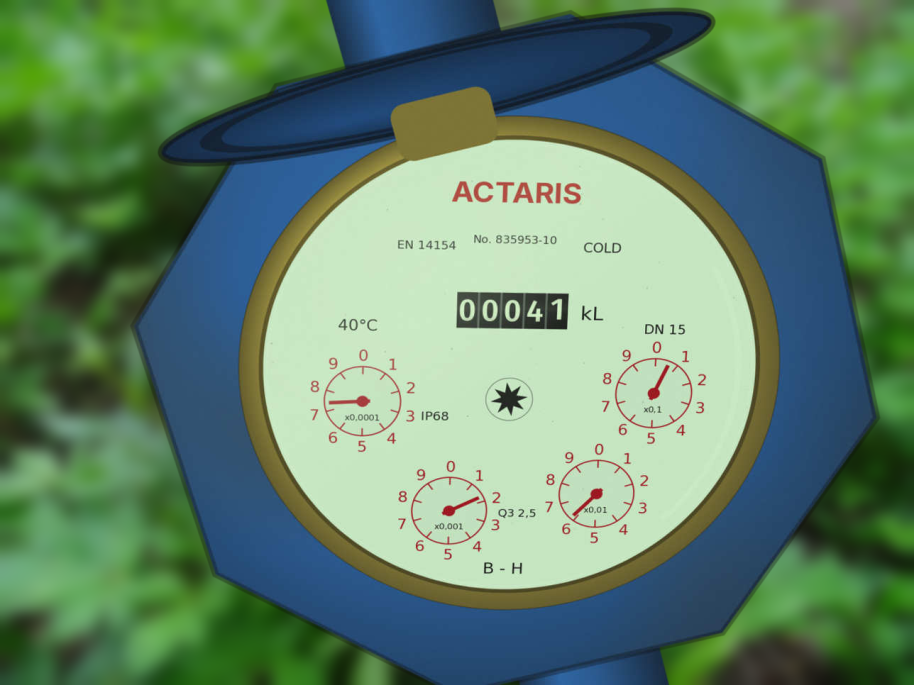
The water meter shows 41.0617 kL
